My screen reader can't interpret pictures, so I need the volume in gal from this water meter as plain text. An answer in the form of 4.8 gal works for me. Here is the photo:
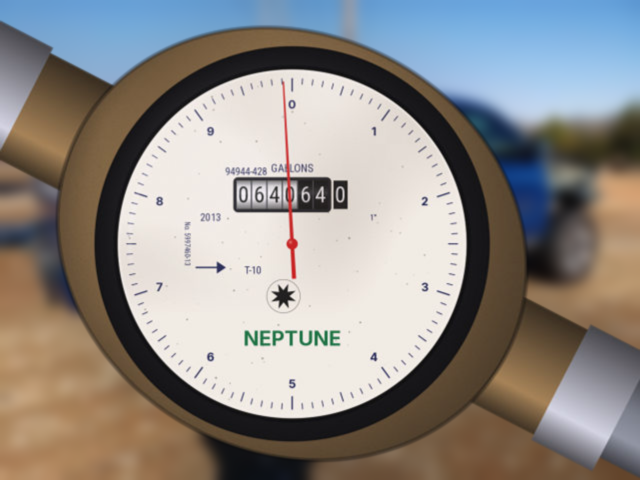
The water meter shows 640639.9 gal
